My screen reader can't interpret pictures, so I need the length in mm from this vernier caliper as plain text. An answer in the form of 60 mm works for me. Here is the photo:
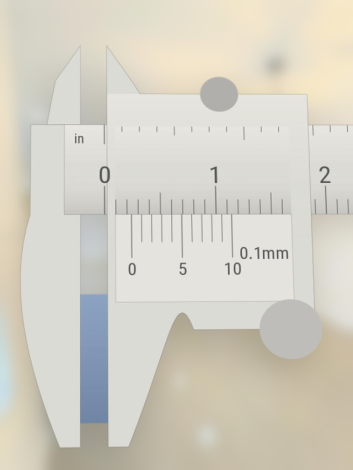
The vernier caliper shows 2.4 mm
